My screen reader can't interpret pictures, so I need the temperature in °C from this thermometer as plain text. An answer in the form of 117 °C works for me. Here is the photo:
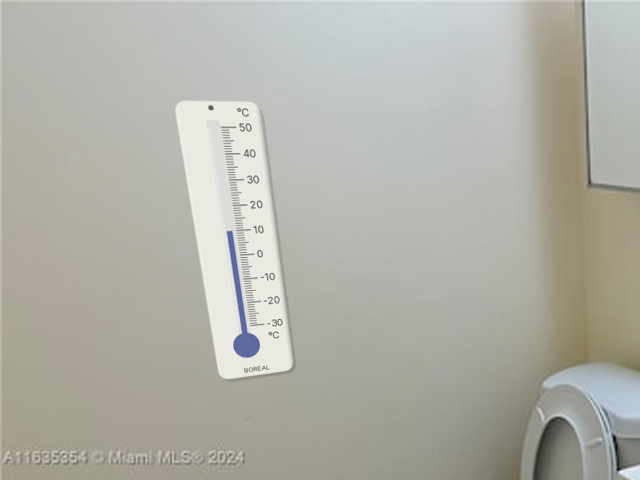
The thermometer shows 10 °C
